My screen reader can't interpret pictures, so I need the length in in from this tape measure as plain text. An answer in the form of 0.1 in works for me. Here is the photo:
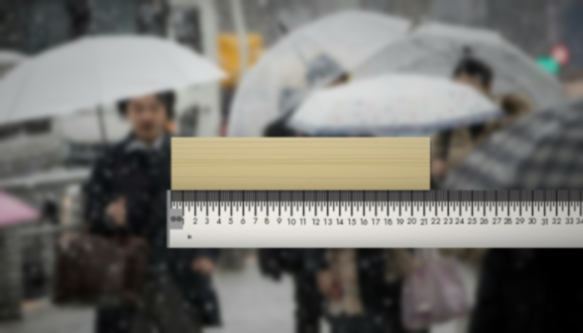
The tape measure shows 21.5 in
